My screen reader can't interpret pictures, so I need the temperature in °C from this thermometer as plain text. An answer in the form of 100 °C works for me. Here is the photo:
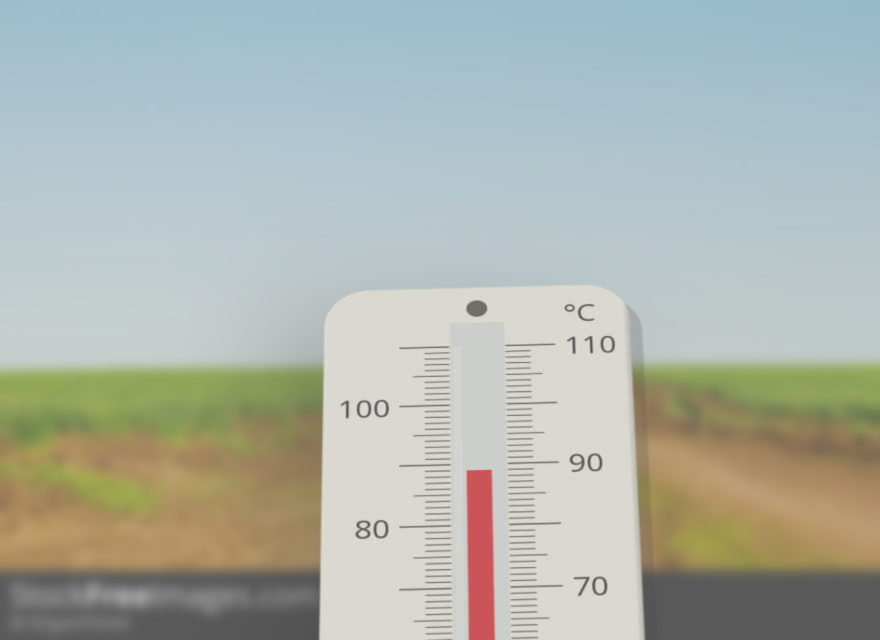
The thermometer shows 89 °C
